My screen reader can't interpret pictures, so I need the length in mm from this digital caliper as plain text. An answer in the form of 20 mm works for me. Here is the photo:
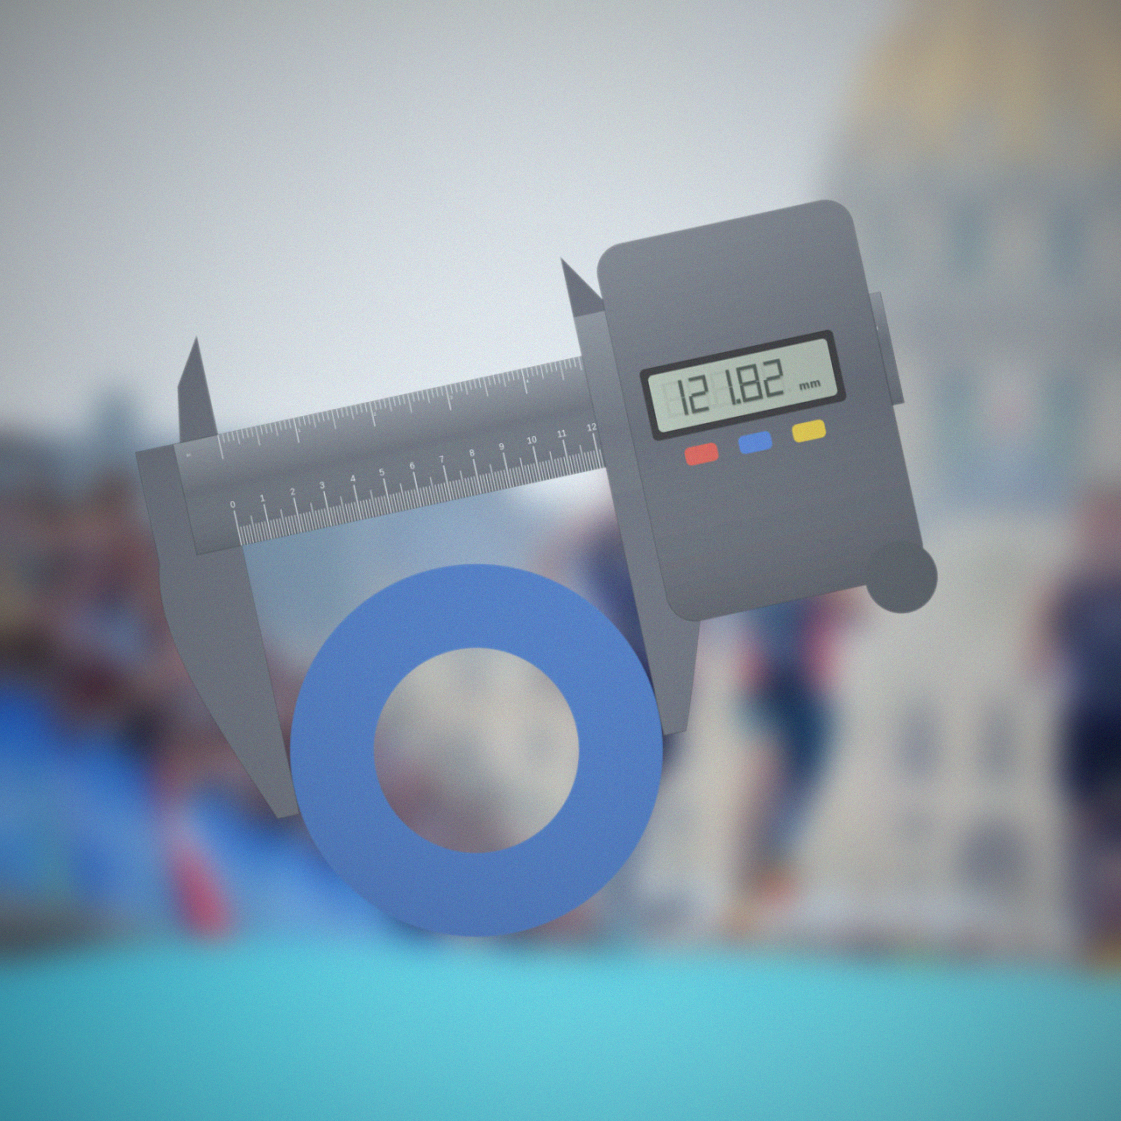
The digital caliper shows 121.82 mm
